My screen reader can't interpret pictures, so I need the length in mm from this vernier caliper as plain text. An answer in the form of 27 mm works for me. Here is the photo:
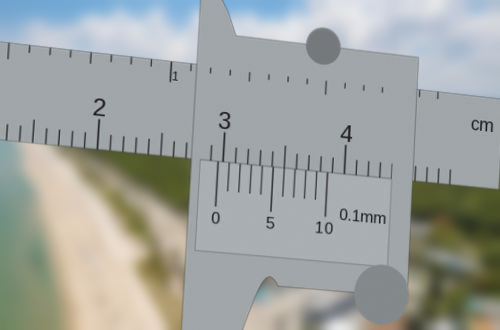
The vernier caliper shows 29.6 mm
